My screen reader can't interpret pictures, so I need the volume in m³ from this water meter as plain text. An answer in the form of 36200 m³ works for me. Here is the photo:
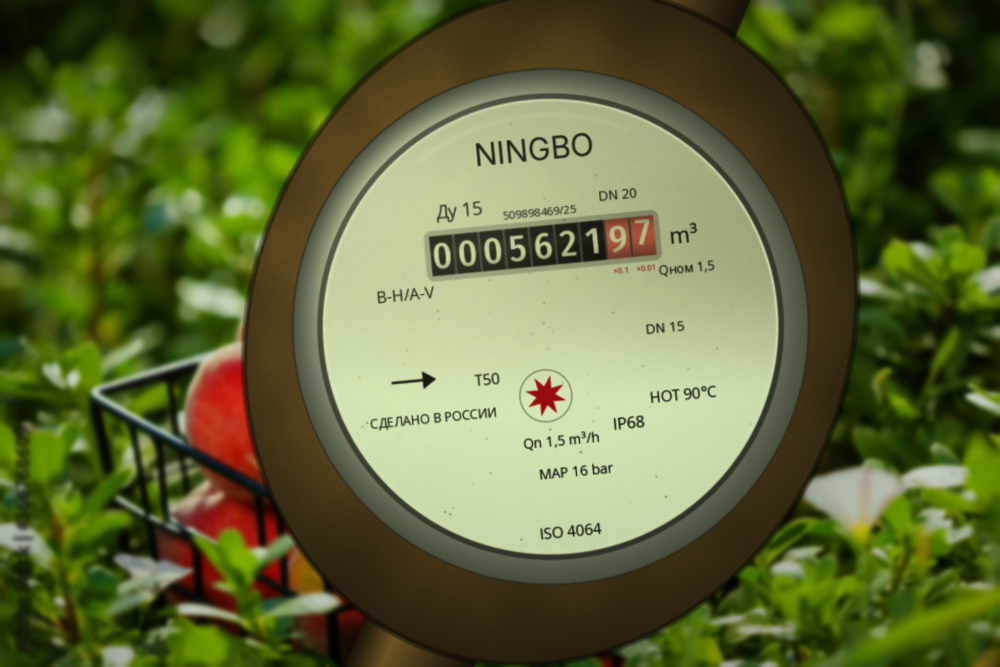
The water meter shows 5621.97 m³
